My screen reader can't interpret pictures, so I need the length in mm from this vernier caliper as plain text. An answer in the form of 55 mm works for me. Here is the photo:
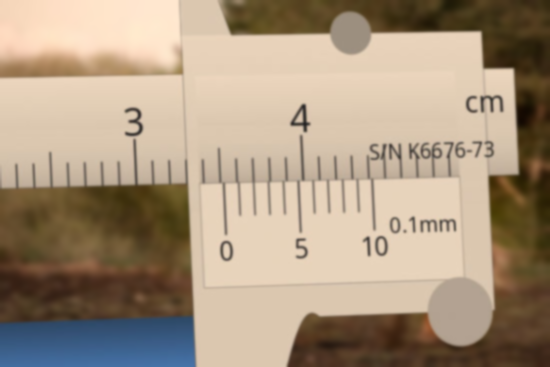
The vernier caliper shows 35.2 mm
